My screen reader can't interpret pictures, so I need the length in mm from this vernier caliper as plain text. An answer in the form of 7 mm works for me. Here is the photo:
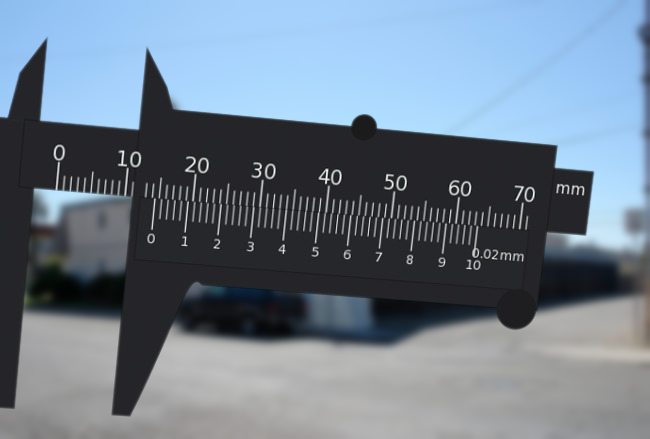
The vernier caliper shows 14.4 mm
